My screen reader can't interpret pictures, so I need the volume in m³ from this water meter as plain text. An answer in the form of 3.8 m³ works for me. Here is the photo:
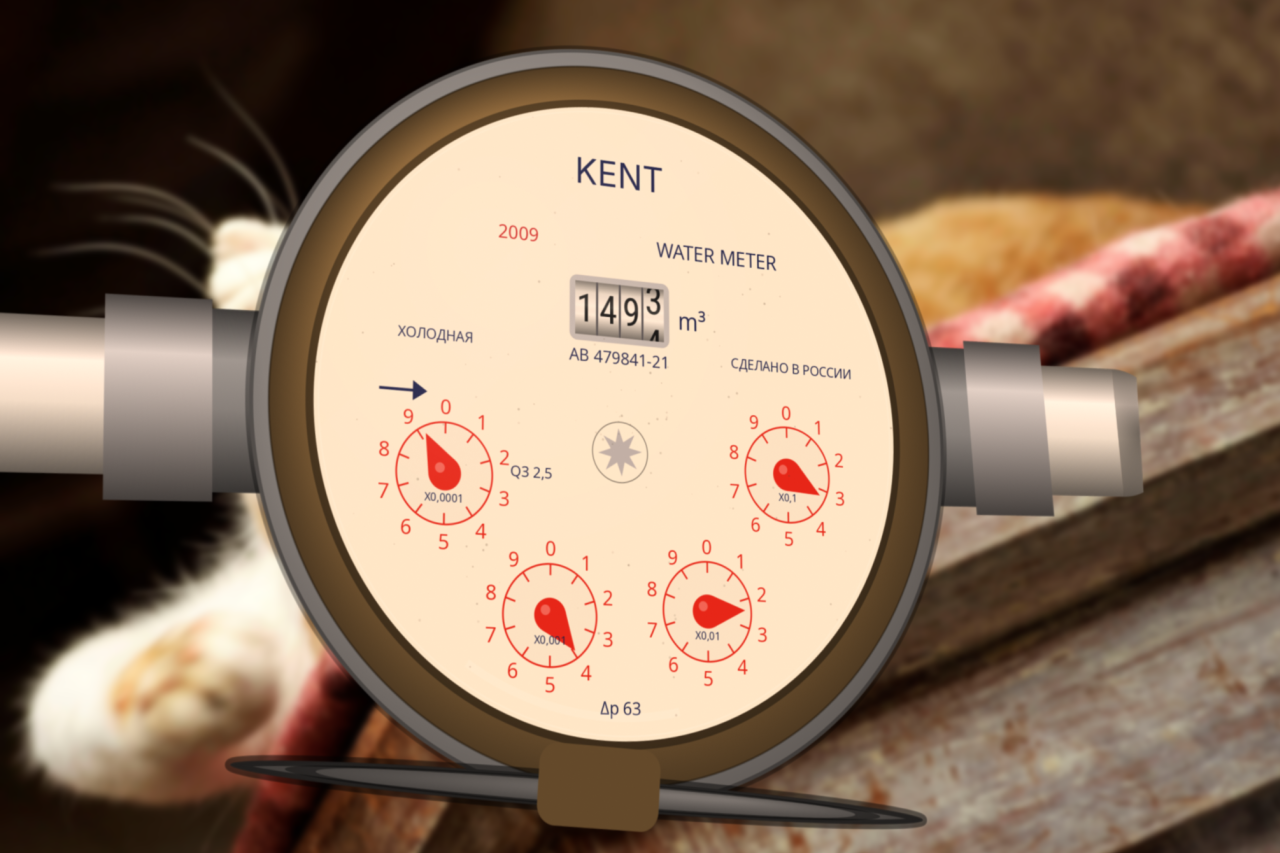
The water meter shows 1493.3239 m³
